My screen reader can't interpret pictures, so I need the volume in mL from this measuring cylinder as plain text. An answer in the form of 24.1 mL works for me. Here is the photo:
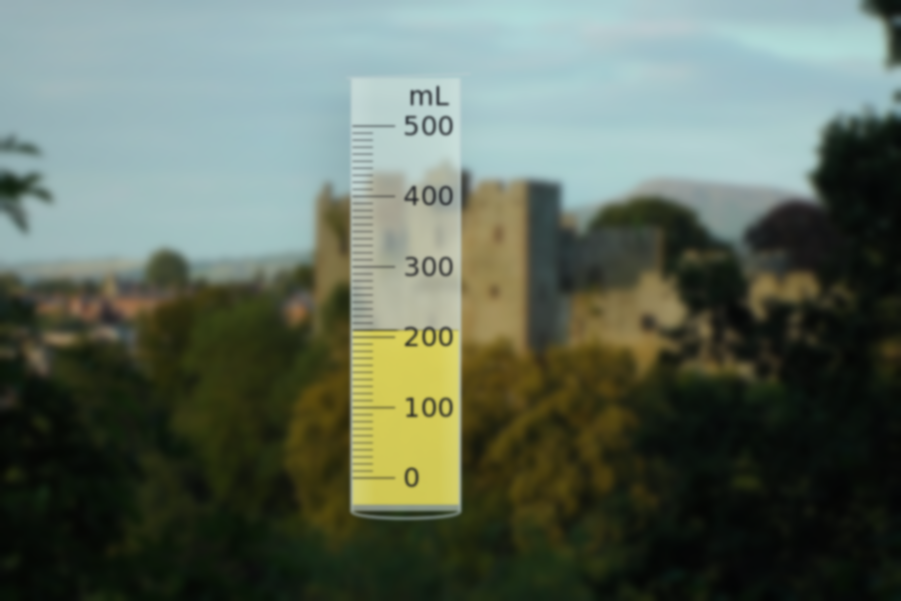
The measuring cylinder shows 210 mL
